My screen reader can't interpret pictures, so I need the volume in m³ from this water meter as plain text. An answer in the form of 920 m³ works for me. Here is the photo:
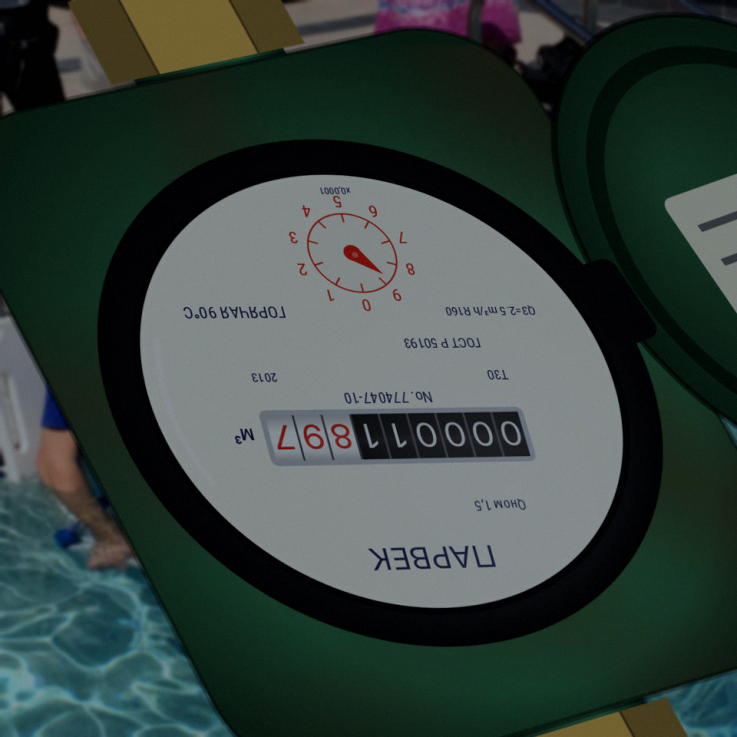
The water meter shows 11.8978 m³
